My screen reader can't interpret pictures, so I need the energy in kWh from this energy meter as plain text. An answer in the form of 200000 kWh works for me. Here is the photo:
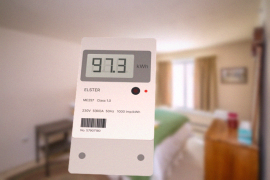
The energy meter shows 97.3 kWh
